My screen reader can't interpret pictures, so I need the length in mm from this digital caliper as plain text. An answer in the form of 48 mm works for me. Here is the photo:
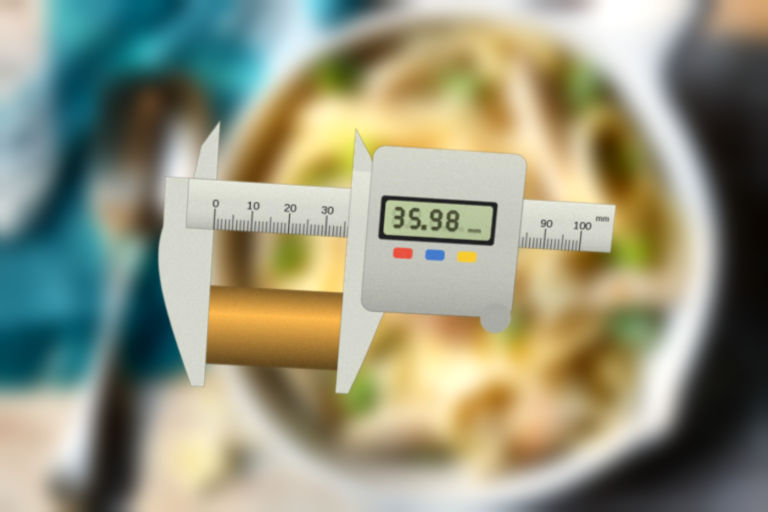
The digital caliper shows 35.98 mm
